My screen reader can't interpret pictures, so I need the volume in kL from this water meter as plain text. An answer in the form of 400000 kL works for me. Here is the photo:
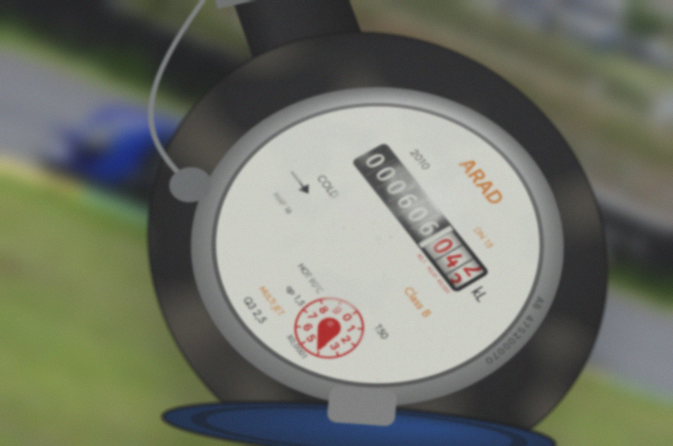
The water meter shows 606.0424 kL
